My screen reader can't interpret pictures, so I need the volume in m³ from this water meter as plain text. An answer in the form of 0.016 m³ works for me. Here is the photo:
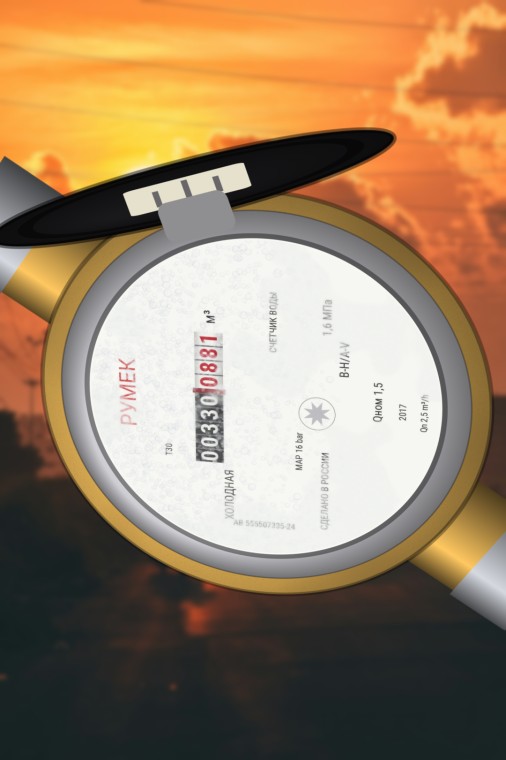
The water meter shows 330.0881 m³
